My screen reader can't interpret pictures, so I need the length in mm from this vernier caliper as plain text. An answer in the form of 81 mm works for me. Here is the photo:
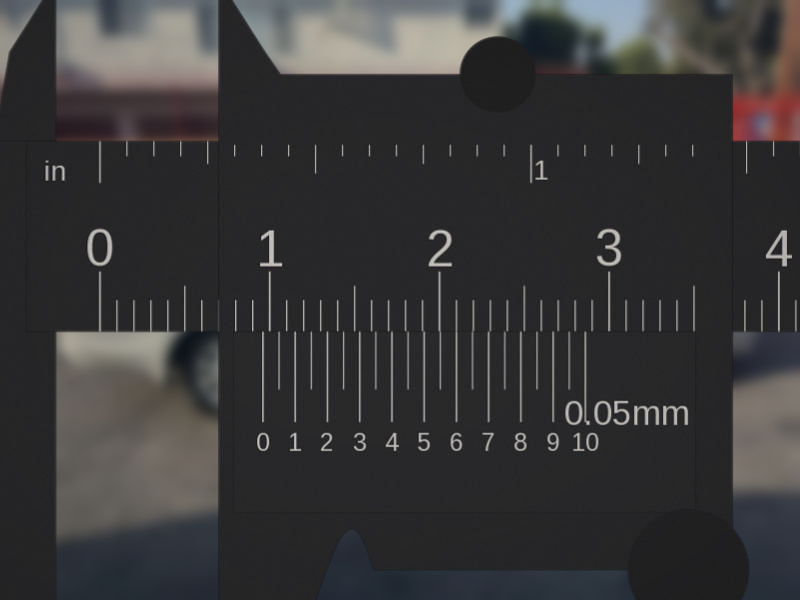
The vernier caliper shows 9.6 mm
